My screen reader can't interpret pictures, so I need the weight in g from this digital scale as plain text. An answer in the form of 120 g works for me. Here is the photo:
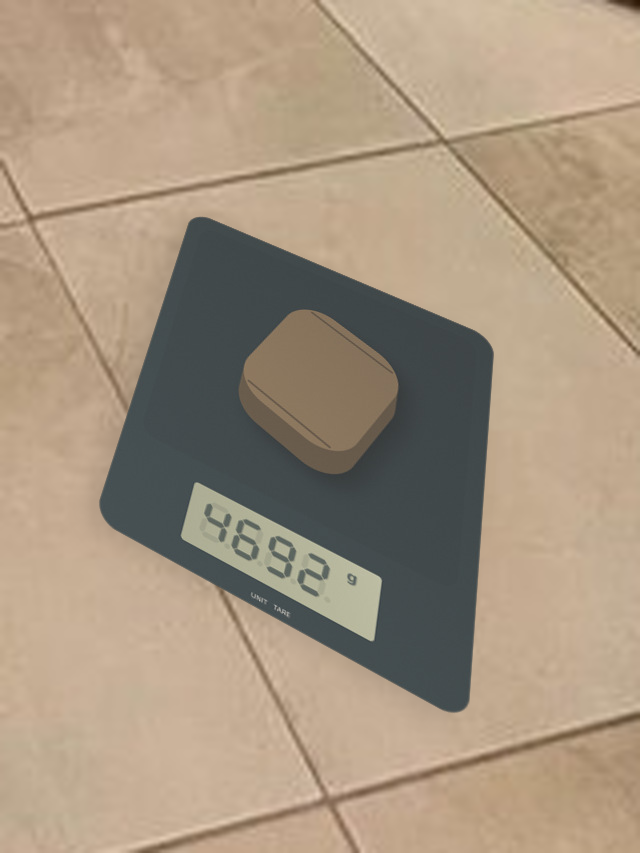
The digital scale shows 4692 g
